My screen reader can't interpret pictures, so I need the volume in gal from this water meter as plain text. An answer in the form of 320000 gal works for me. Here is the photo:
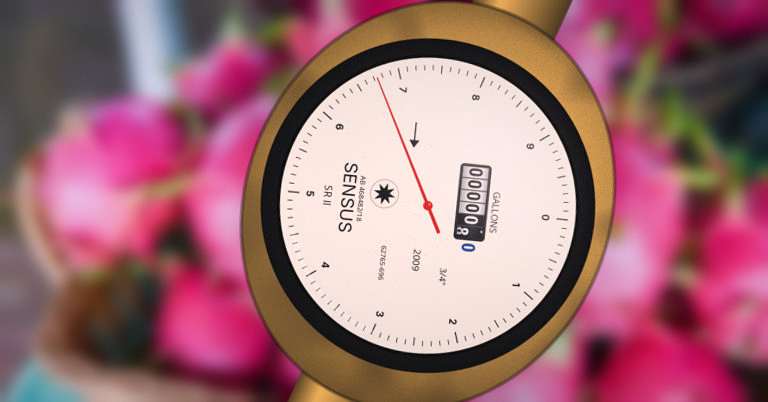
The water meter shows 76.7 gal
